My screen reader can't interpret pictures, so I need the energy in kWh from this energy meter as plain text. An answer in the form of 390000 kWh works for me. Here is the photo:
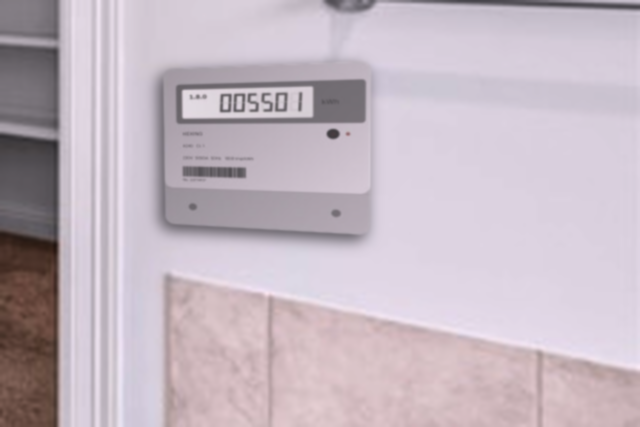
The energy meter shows 5501 kWh
